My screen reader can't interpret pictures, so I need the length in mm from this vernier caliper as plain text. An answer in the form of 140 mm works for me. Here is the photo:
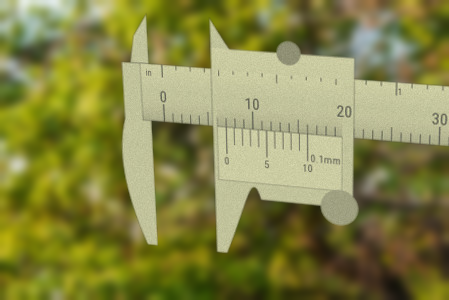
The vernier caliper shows 7.0 mm
